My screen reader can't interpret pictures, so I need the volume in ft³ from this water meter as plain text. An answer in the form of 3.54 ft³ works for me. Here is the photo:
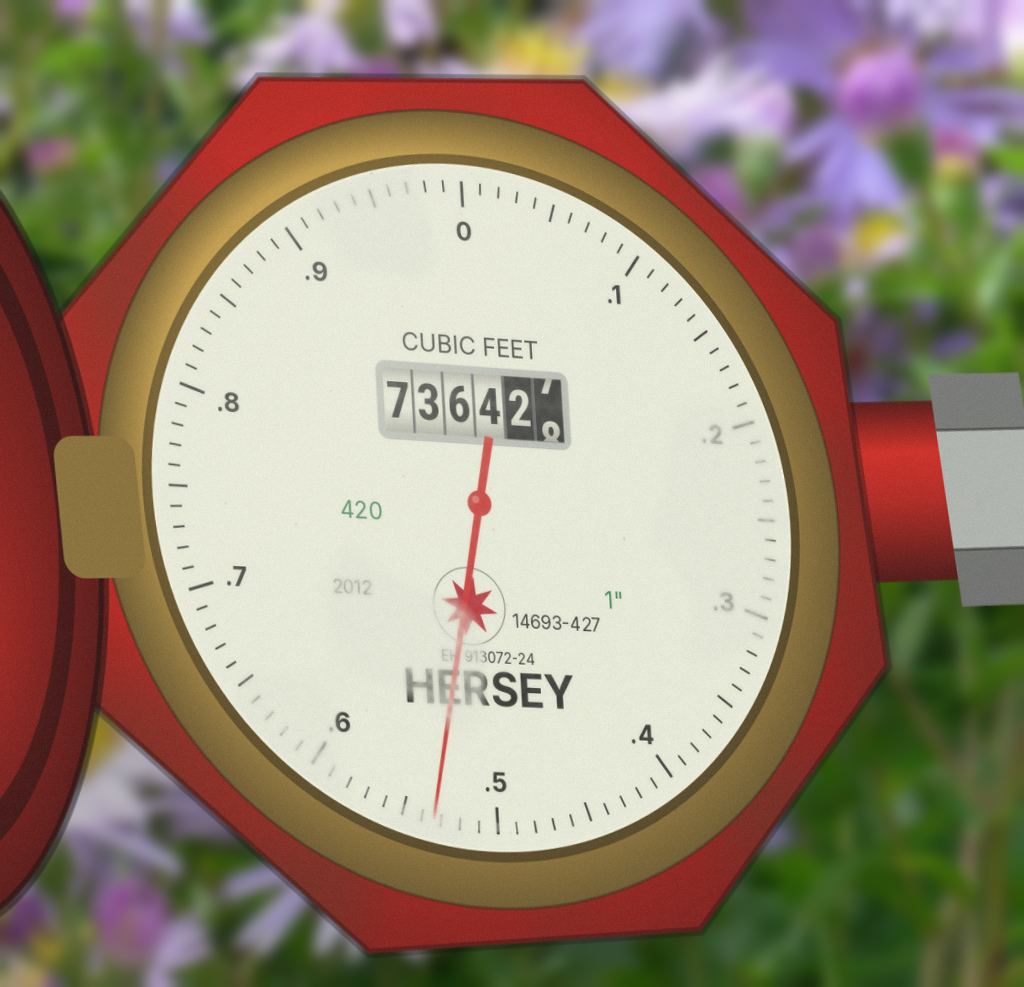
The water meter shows 736427.53 ft³
